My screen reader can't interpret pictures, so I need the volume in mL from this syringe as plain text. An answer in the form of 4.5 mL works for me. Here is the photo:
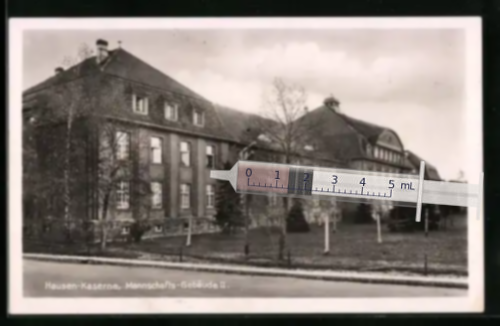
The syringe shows 1.4 mL
